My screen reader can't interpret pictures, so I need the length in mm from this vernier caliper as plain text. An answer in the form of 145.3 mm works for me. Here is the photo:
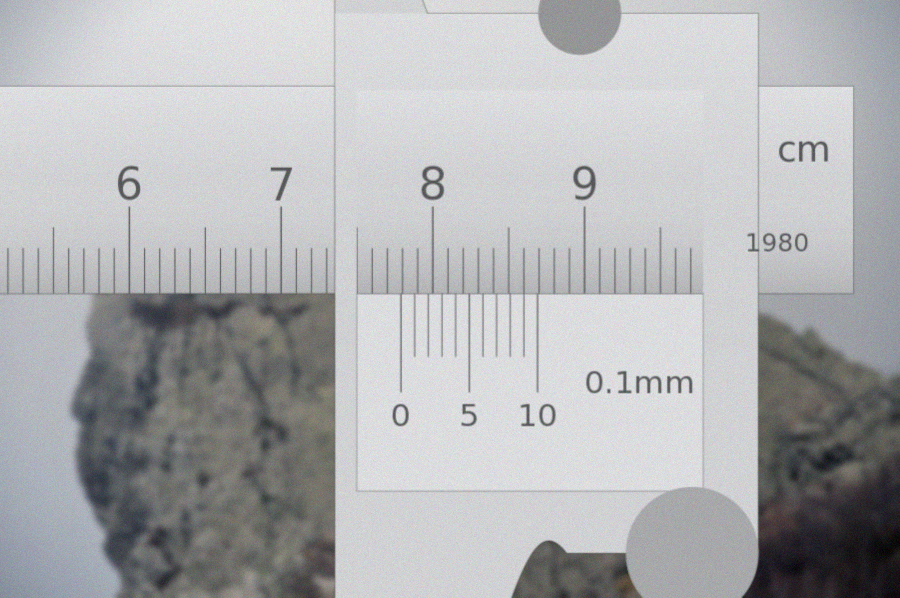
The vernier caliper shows 77.9 mm
